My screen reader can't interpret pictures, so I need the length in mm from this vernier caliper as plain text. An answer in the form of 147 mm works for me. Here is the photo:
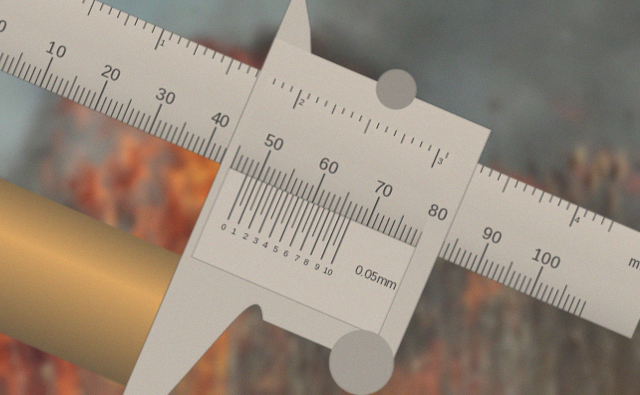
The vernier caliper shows 48.0 mm
